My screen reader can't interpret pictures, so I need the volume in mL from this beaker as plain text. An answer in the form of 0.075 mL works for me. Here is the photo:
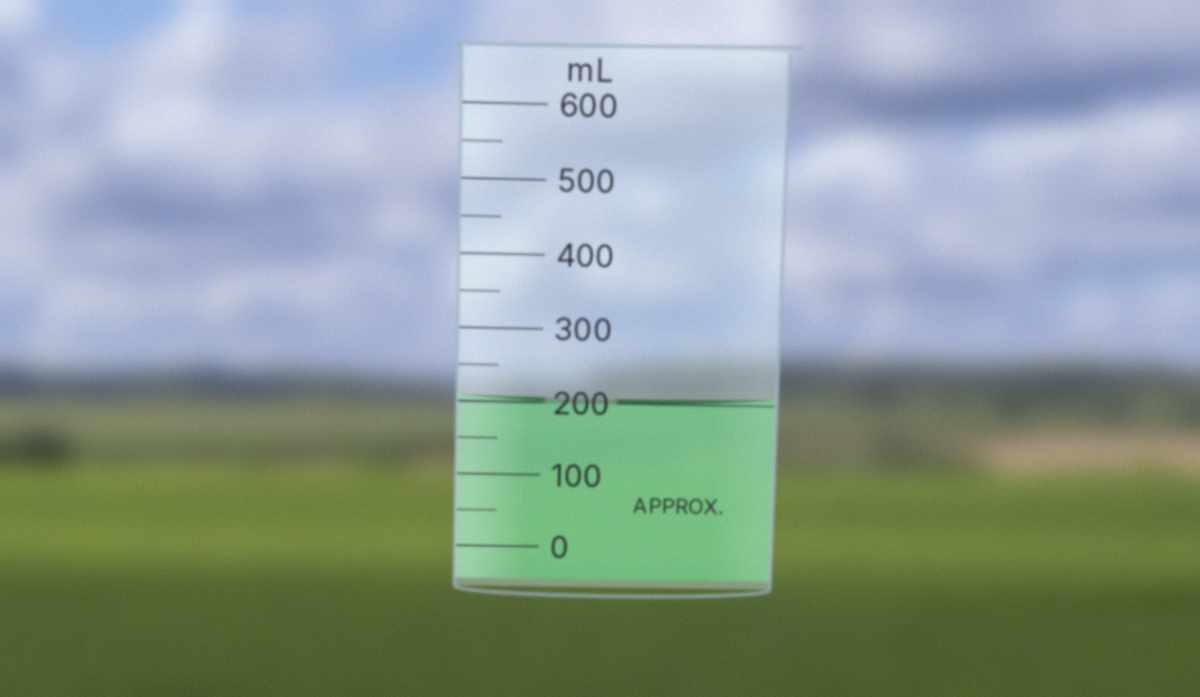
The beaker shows 200 mL
